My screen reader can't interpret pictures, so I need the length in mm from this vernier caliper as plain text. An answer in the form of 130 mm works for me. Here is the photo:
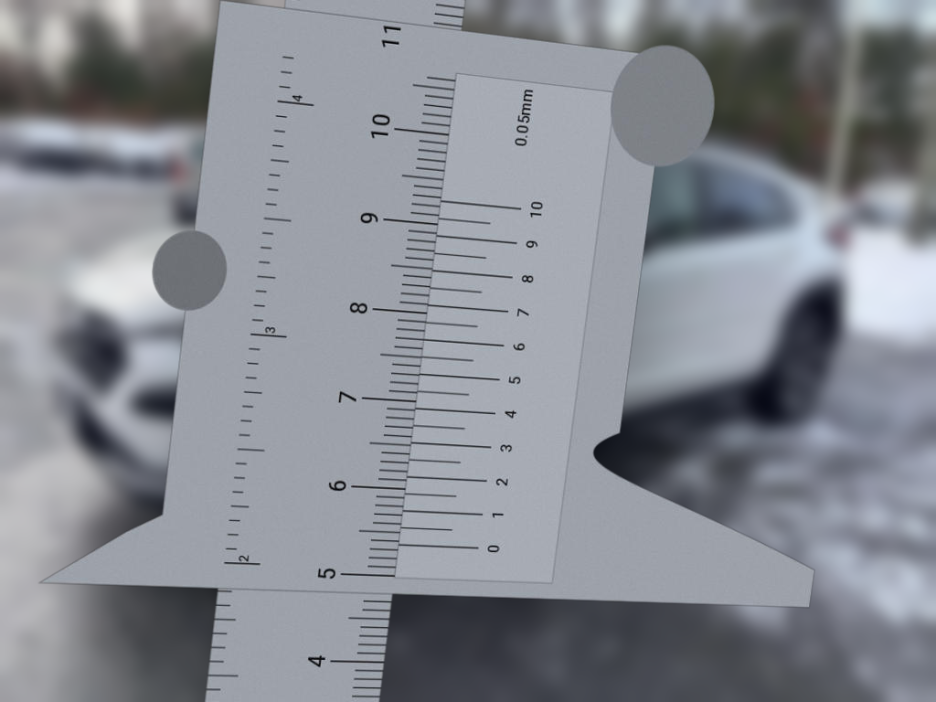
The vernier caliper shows 53.6 mm
